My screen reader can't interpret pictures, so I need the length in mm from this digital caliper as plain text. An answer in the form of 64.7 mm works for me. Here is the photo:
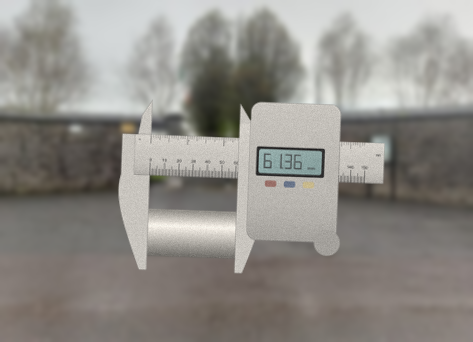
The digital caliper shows 61.36 mm
